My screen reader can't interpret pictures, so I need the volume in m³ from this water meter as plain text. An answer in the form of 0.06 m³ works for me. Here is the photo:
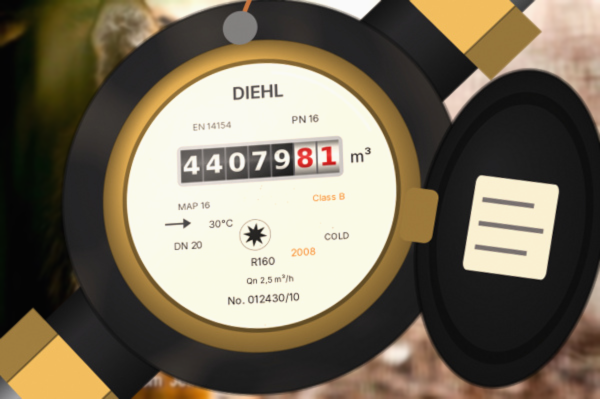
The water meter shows 44079.81 m³
